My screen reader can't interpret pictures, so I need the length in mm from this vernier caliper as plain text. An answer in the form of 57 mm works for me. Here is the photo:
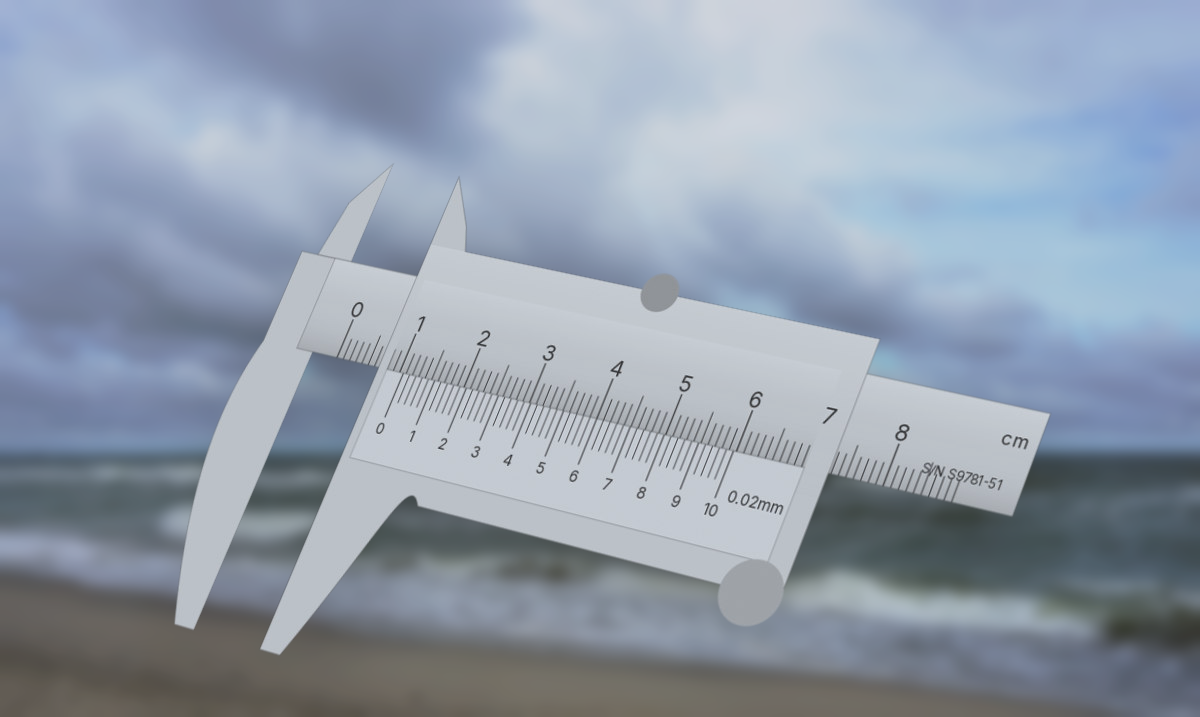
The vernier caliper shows 10.6 mm
